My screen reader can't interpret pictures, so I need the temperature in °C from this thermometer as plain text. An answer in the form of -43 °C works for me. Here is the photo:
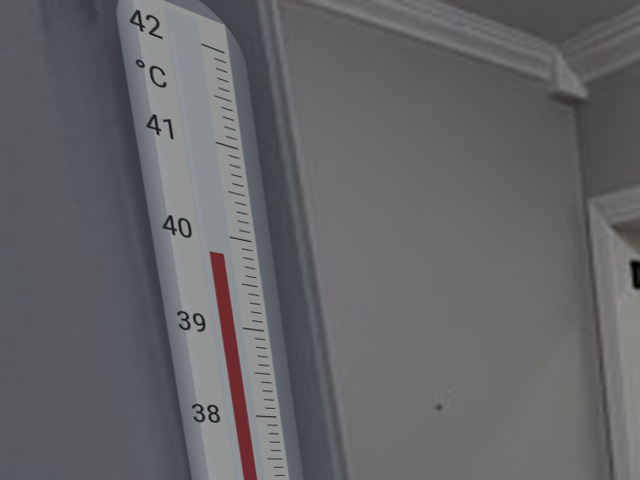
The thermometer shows 39.8 °C
